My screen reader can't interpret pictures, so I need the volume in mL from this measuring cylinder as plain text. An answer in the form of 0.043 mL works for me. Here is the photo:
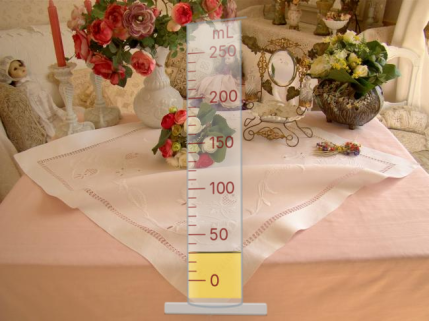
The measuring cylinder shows 30 mL
